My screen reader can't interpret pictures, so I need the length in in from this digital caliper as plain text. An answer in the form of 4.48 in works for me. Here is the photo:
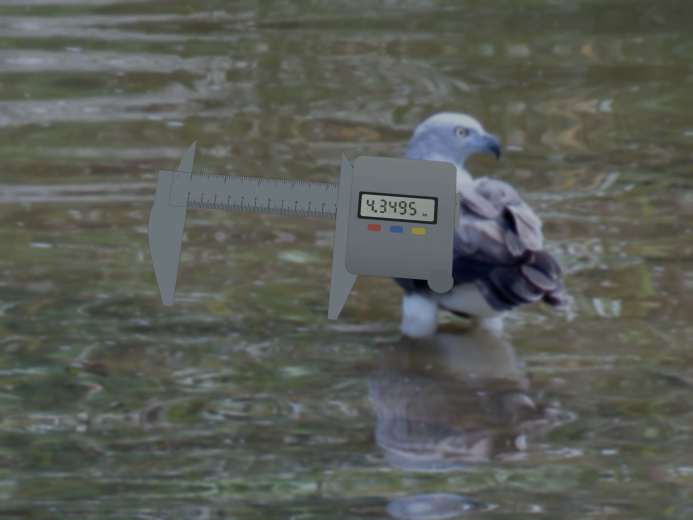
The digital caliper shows 4.3495 in
